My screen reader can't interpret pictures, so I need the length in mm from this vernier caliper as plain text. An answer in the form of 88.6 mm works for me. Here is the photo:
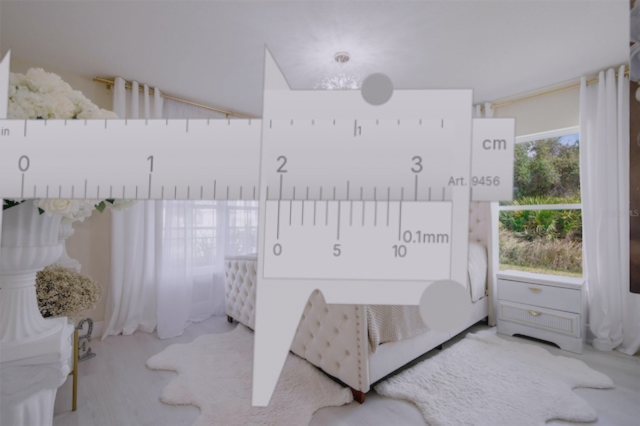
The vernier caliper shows 19.9 mm
